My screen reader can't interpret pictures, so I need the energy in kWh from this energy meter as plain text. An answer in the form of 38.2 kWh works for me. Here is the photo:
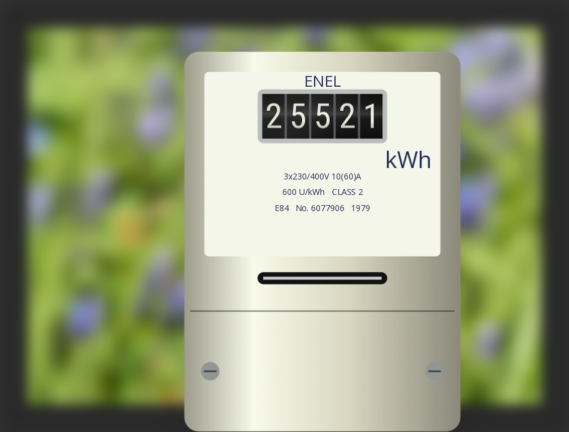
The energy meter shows 25521 kWh
